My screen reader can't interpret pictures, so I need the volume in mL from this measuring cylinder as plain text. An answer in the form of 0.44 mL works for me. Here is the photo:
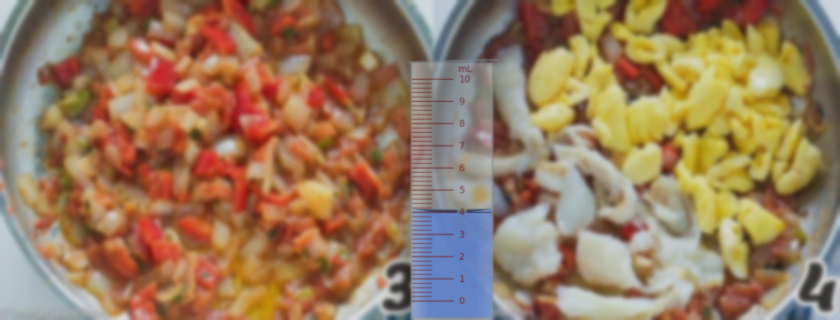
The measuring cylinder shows 4 mL
